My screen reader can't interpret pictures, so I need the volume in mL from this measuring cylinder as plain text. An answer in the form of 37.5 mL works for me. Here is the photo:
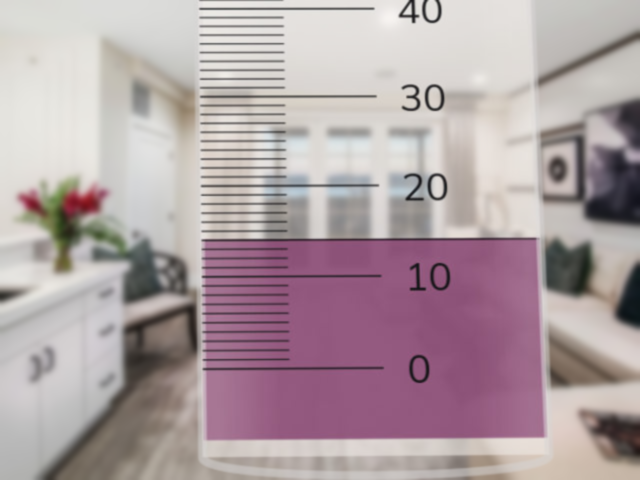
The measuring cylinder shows 14 mL
